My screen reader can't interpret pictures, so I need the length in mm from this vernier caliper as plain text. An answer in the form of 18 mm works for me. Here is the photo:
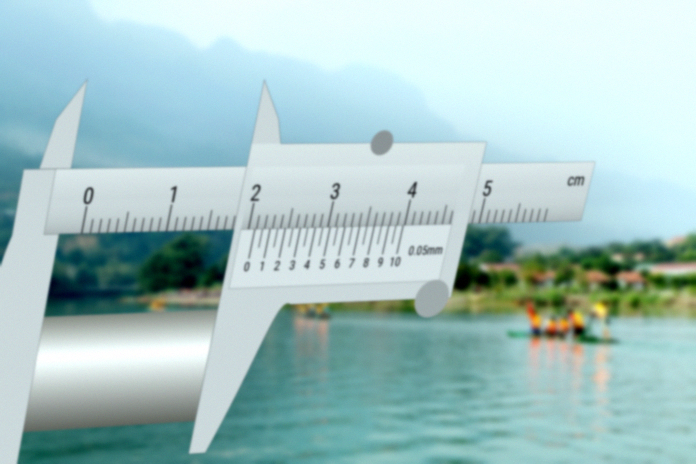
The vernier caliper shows 20.8 mm
